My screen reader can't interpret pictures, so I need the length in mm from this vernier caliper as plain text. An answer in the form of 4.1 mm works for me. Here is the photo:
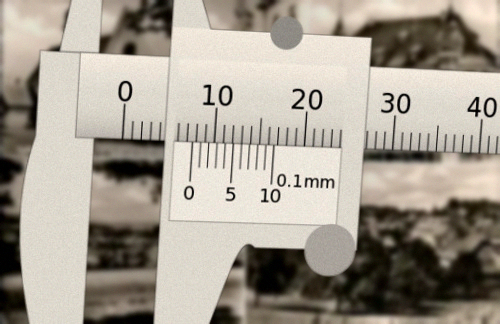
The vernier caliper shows 7.6 mm
